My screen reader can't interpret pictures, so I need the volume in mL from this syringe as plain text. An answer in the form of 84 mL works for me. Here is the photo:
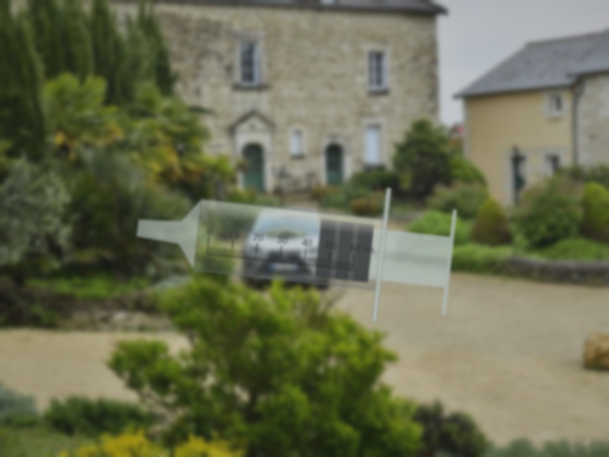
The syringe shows 45 mL
